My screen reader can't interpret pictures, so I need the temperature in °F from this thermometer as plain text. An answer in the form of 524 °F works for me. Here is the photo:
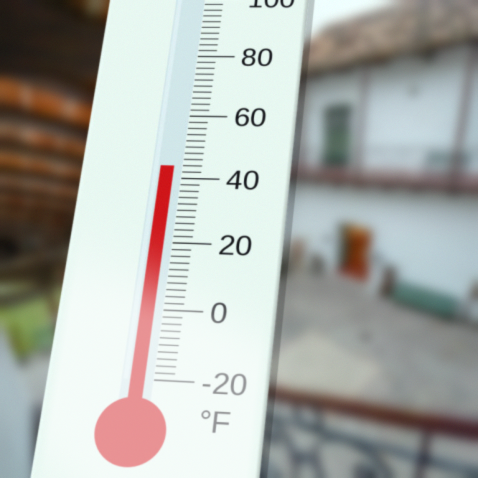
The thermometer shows 44 °F
